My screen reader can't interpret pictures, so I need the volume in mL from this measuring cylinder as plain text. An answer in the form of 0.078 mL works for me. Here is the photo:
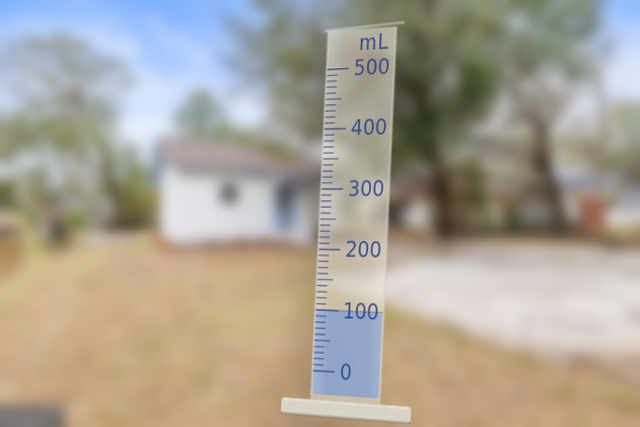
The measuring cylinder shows 100 mL
